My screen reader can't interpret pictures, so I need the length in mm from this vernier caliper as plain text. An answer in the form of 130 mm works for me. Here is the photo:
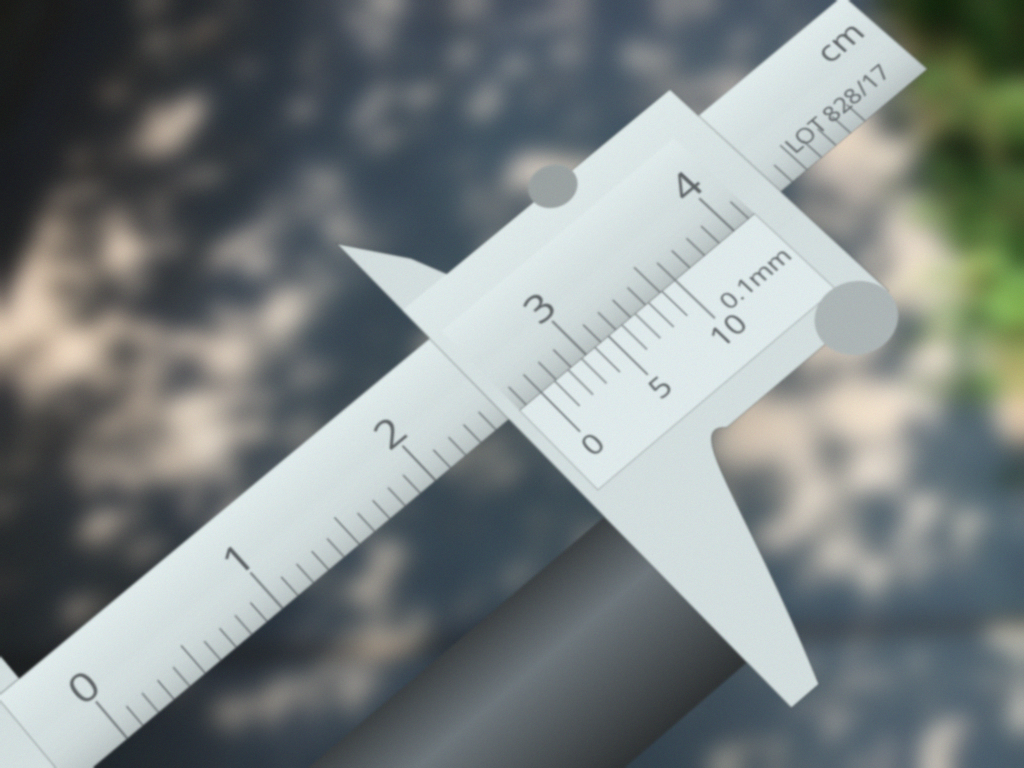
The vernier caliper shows 27.0 mm
